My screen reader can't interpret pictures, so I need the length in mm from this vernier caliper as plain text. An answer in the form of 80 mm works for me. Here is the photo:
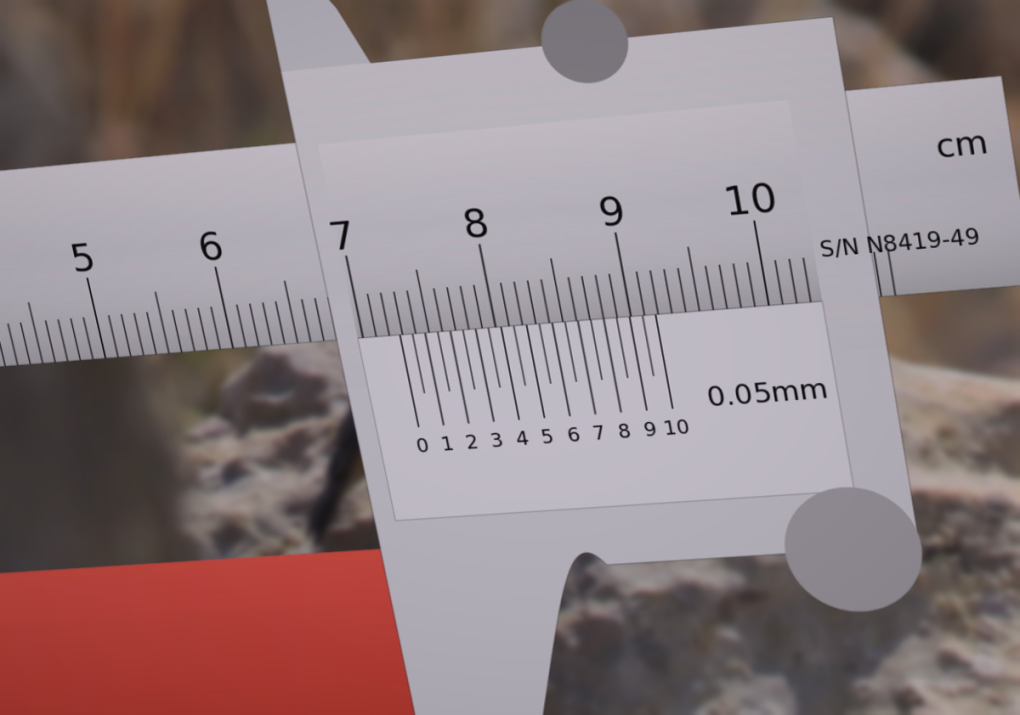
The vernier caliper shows 72.8 mm
